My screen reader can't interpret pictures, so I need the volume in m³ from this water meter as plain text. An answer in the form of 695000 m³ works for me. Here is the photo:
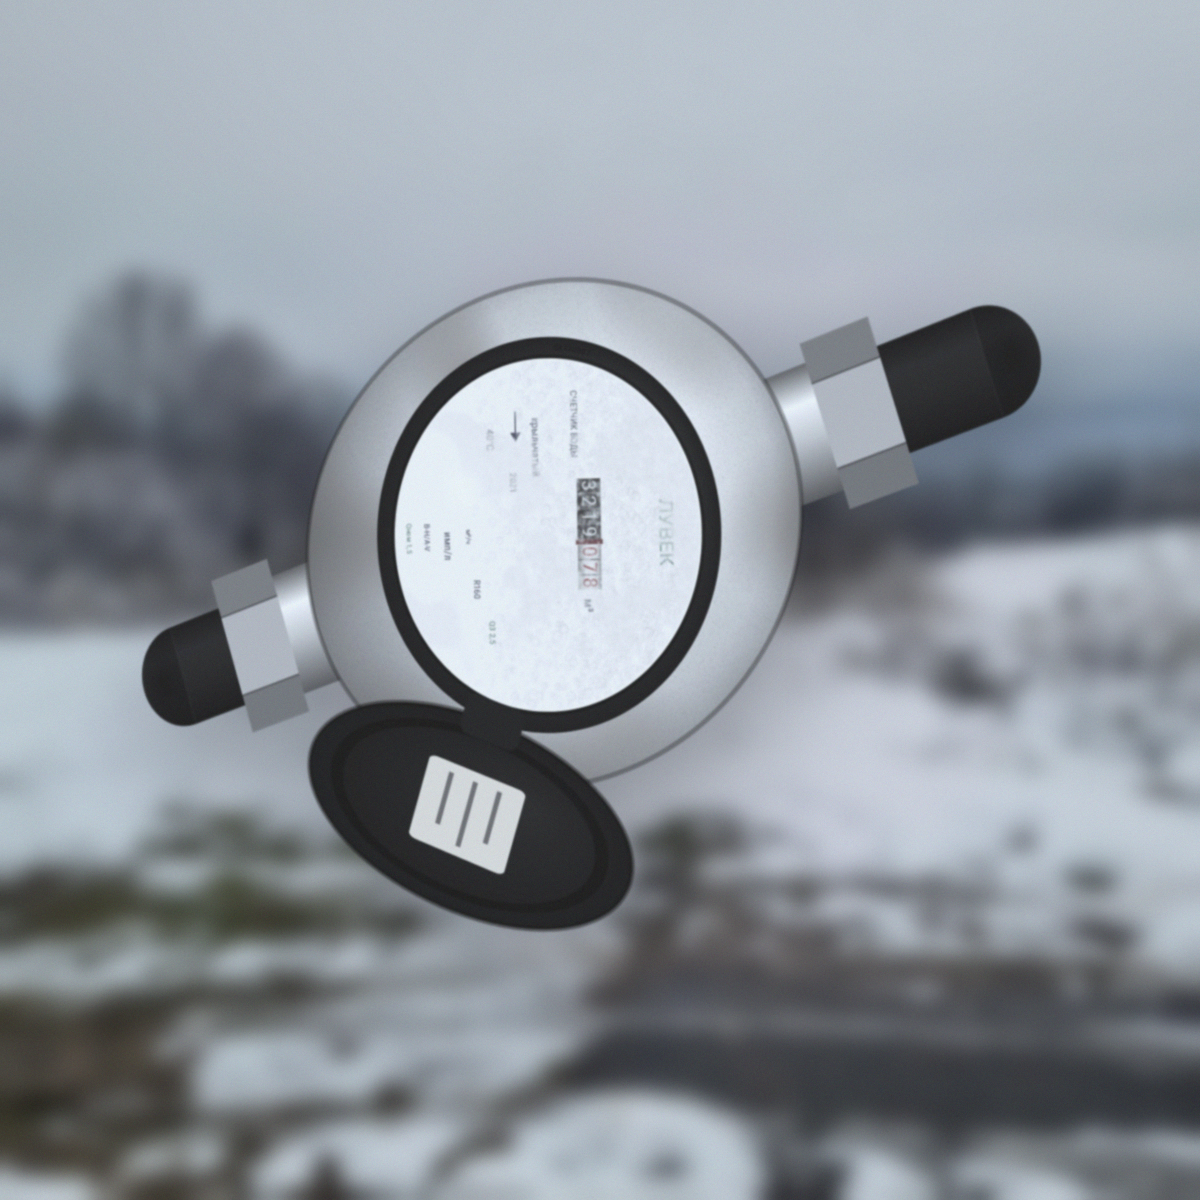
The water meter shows 3219.078 m³
